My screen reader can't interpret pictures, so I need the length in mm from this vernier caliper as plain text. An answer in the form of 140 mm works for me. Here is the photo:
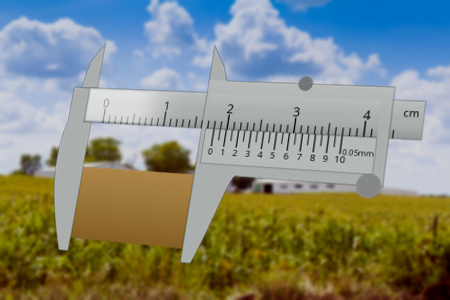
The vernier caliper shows 18.0 mm
